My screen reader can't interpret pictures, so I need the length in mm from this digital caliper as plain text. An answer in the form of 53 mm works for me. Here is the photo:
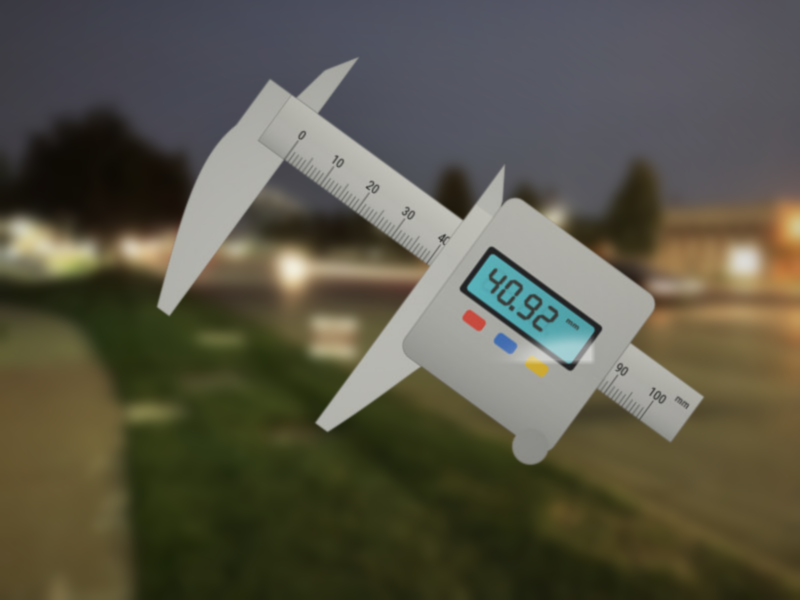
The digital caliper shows 40.92 mm
